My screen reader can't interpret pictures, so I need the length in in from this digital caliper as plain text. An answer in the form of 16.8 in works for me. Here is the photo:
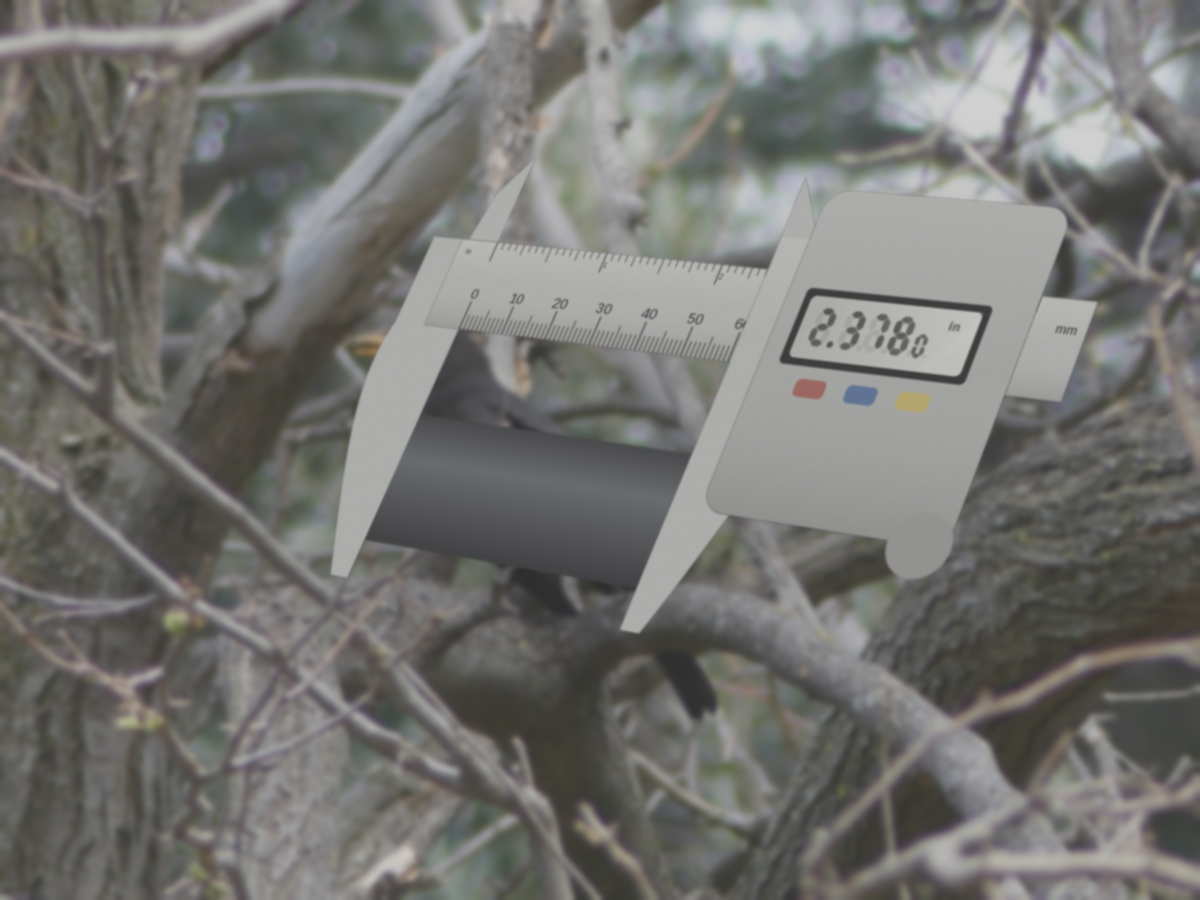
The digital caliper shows 2.3780 in
